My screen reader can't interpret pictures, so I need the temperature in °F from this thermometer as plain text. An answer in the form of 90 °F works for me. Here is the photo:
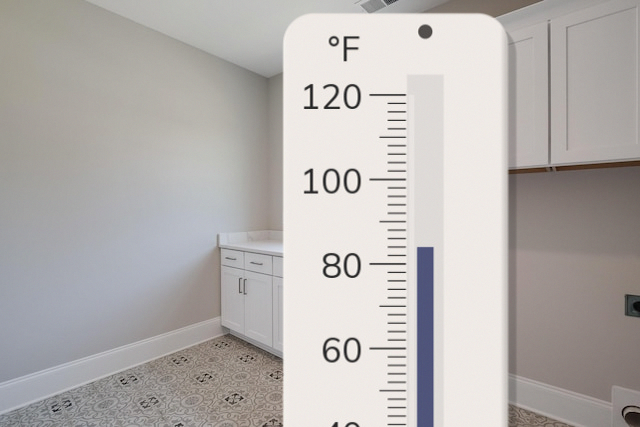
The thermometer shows 84 °F
